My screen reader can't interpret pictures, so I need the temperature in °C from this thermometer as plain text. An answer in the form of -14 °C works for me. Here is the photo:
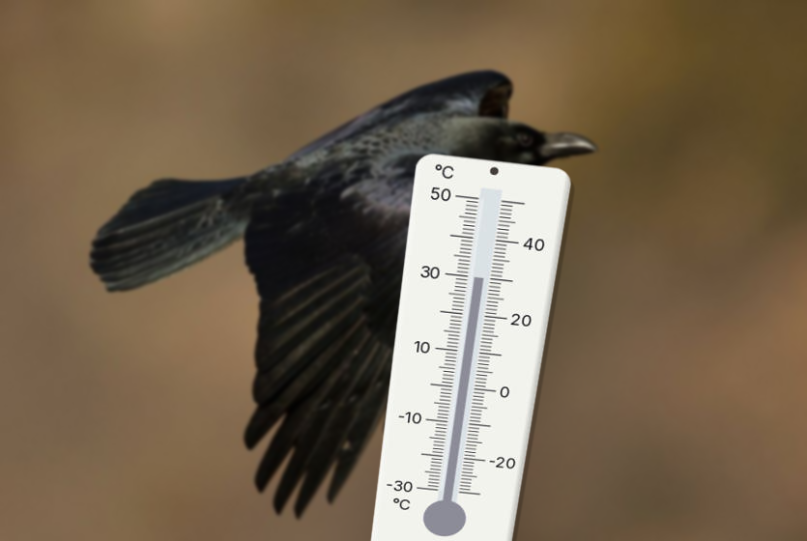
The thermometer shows 30 °C
